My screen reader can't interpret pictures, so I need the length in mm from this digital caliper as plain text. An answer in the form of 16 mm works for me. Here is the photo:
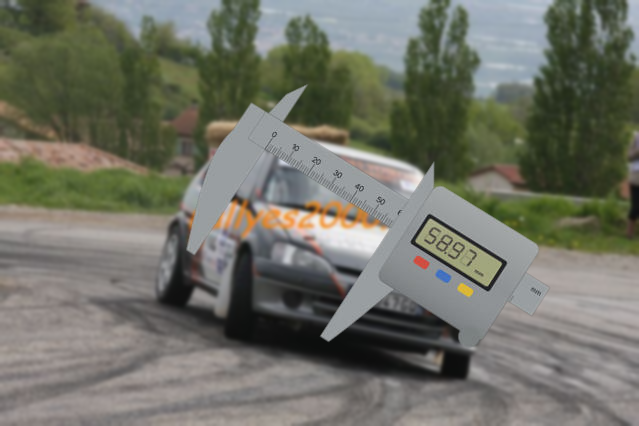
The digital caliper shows 58.97 mm
